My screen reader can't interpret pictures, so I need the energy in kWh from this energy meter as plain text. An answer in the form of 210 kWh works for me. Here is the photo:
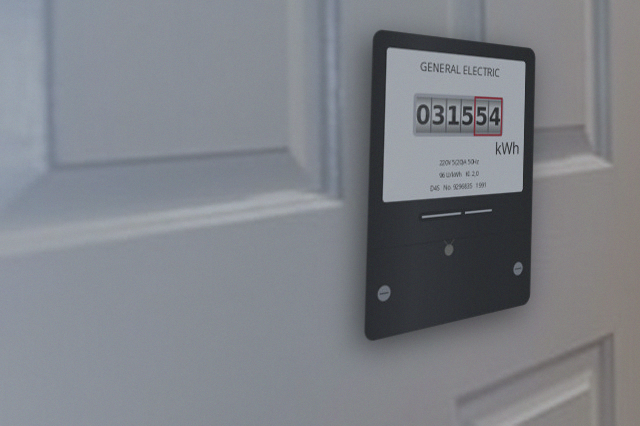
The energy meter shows 315.54 kWh
